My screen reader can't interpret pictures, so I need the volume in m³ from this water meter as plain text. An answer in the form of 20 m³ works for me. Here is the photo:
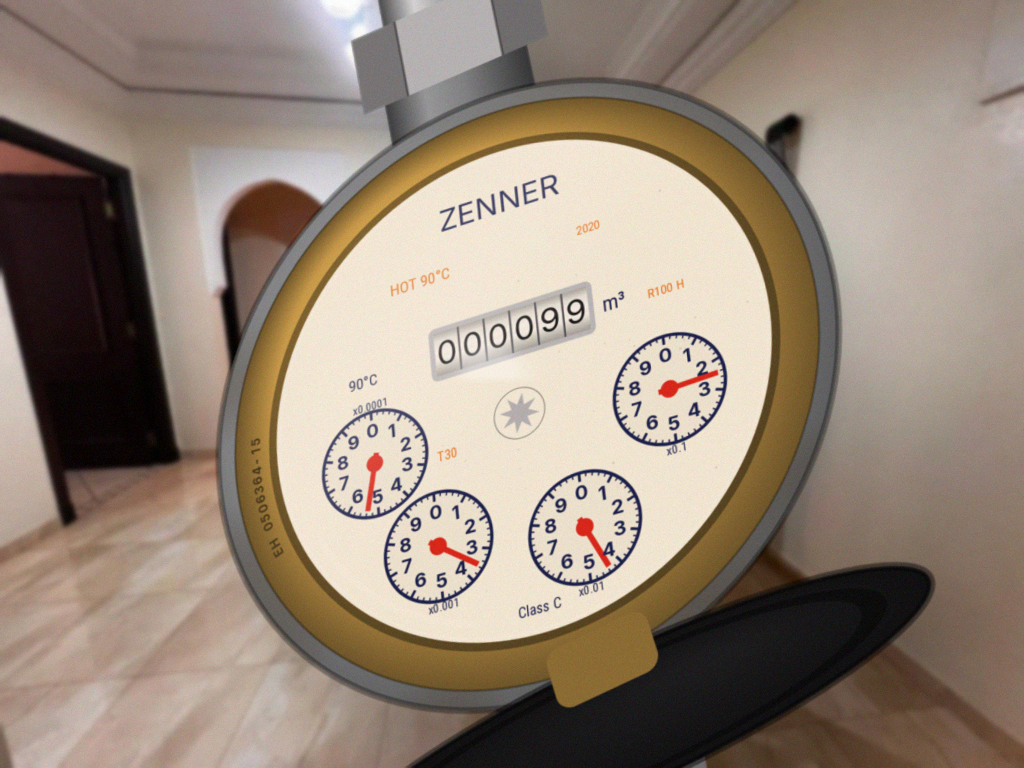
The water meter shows 99.2435 m³
